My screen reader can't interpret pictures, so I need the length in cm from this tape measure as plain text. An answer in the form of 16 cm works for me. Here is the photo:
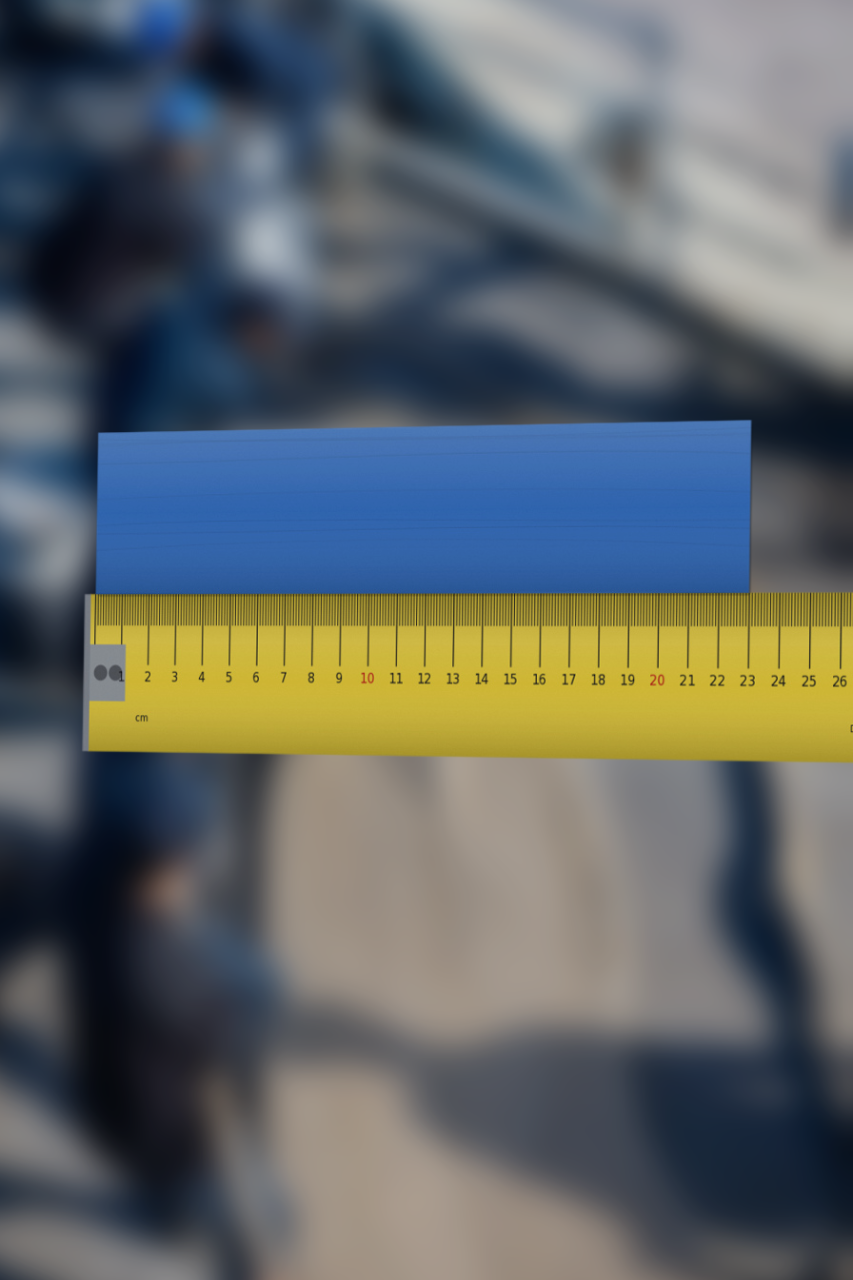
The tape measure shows 23 cm
